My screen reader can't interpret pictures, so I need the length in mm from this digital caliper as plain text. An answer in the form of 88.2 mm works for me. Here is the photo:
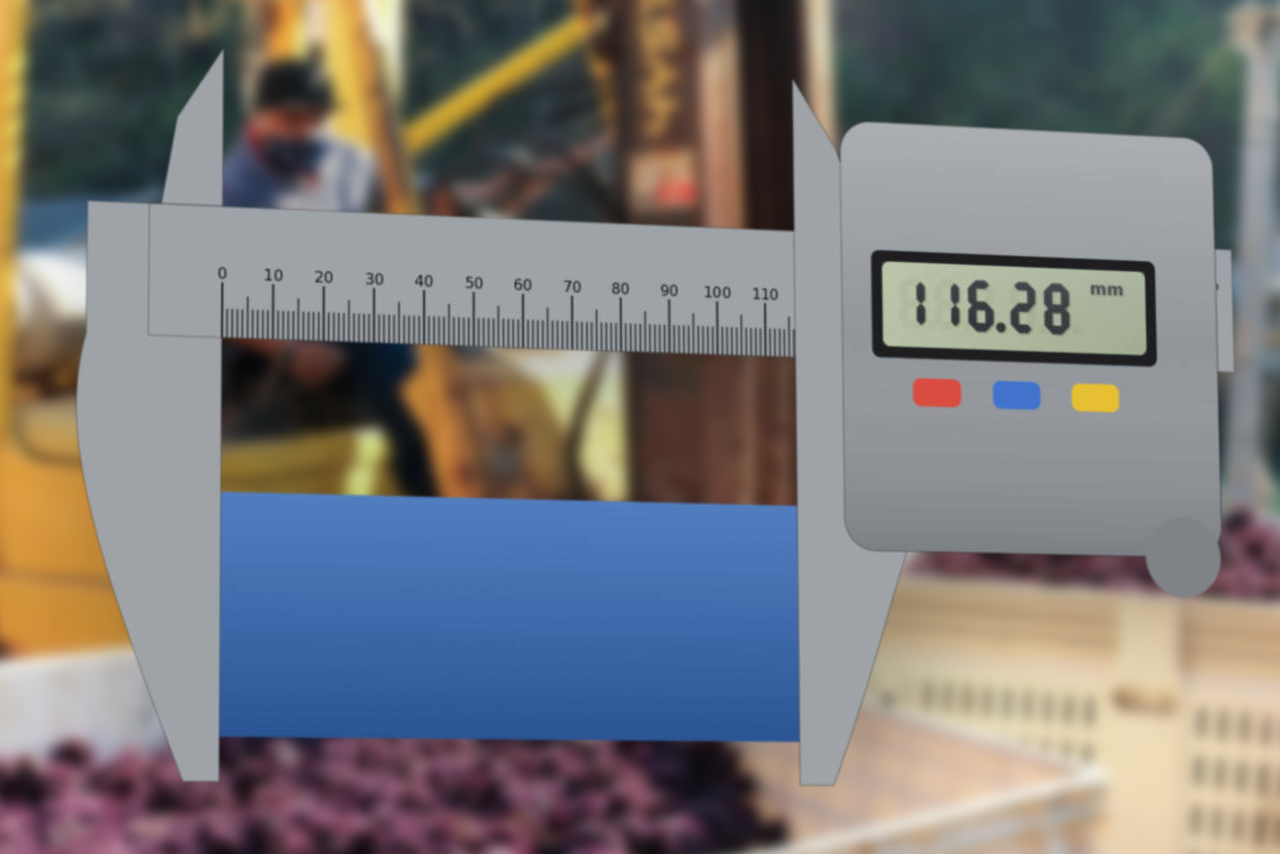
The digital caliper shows 116.28 mm
